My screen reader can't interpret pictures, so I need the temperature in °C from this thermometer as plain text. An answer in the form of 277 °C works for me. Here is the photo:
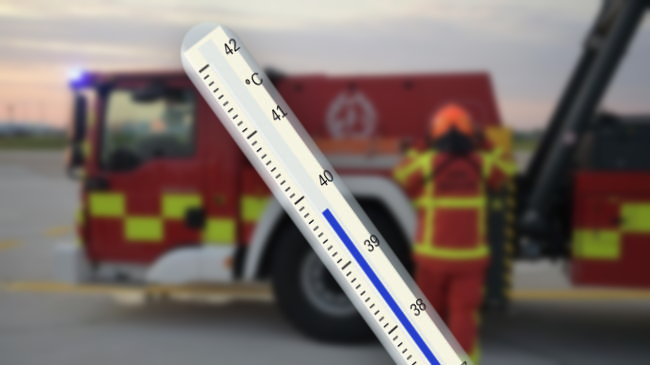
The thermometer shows 39.7 °C
